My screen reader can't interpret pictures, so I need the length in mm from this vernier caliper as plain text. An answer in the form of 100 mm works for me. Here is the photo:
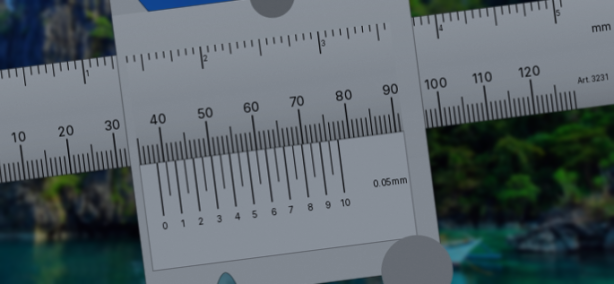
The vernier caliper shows 38.5 mm
